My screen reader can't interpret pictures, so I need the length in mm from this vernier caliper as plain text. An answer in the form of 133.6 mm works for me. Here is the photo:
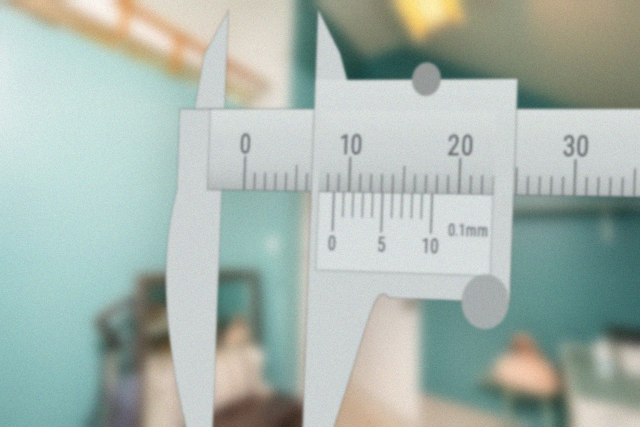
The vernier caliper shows 8.6 mm
